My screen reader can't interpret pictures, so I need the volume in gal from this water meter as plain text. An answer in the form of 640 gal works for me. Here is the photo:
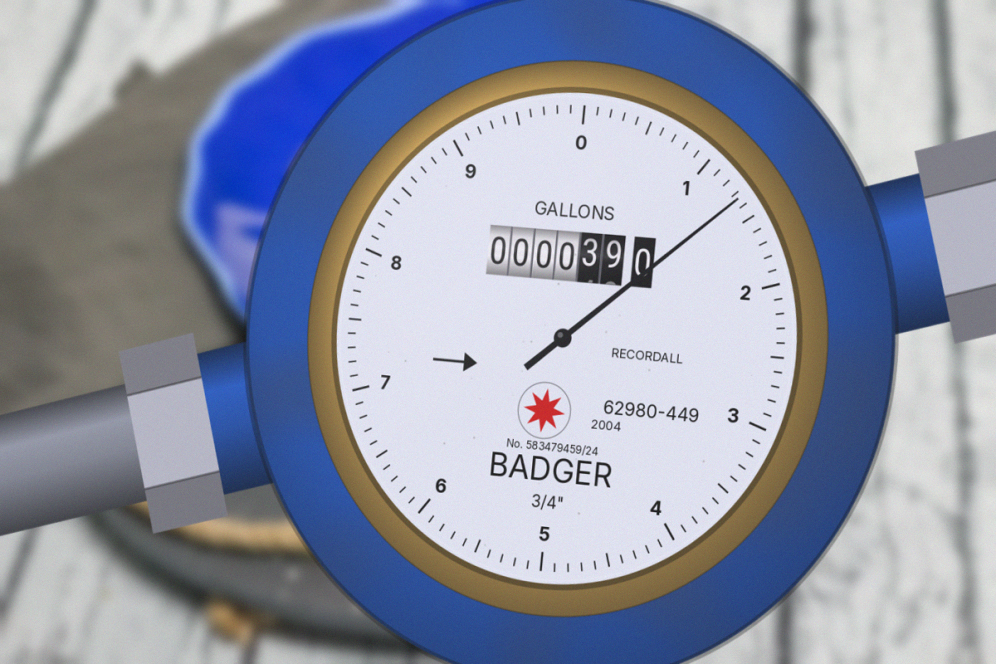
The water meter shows 391.3 gal
